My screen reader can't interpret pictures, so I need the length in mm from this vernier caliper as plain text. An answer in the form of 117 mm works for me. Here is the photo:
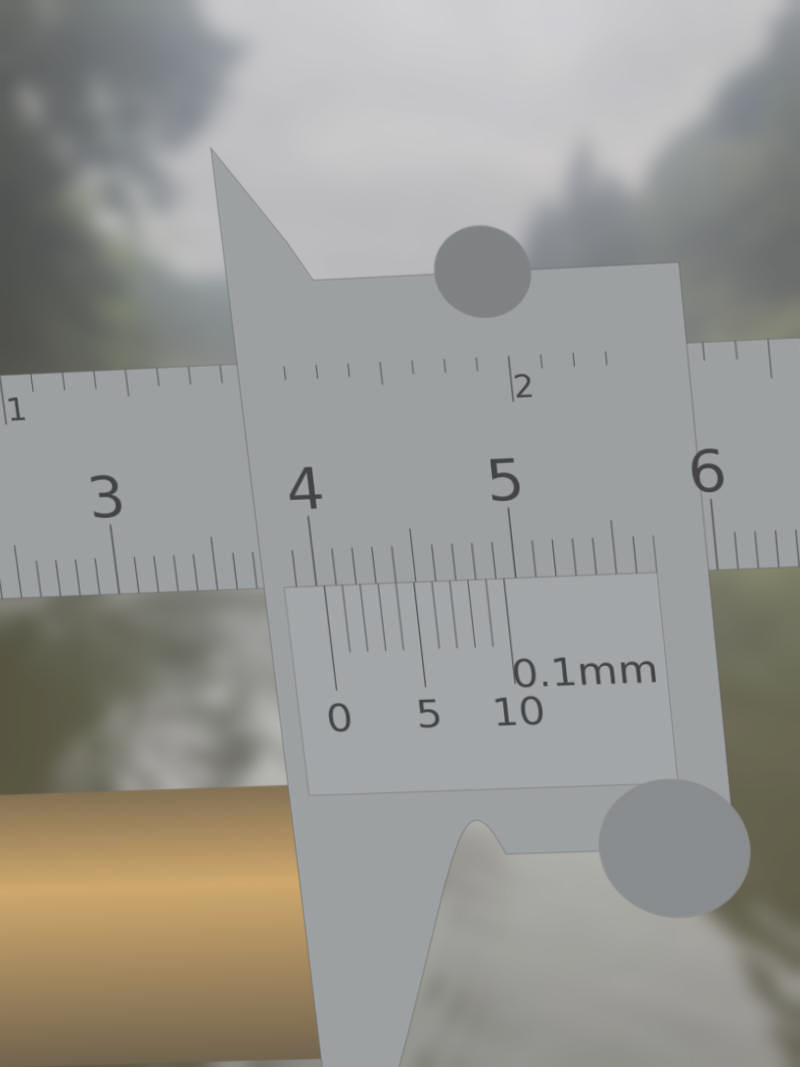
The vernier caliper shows 40.4 mm
